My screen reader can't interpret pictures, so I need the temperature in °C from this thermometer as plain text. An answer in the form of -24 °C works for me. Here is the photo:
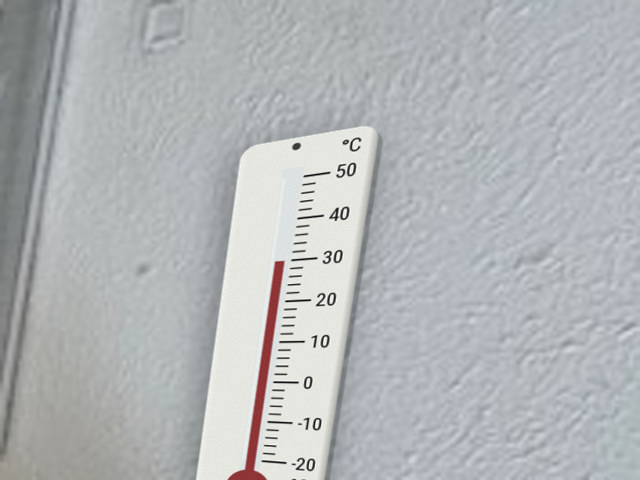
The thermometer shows 30 °C
